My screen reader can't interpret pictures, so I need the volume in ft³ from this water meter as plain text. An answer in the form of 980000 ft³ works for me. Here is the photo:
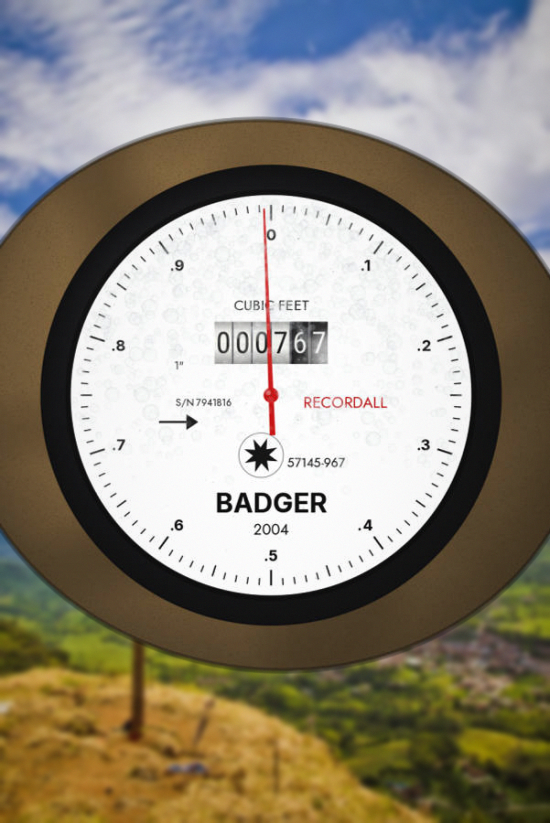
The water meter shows 766.99 ft³
